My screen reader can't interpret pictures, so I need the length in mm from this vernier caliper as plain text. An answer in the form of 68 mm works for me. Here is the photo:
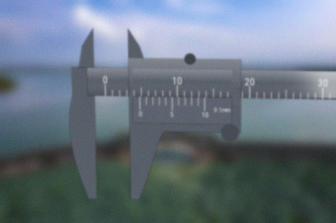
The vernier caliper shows 4.8 mm
